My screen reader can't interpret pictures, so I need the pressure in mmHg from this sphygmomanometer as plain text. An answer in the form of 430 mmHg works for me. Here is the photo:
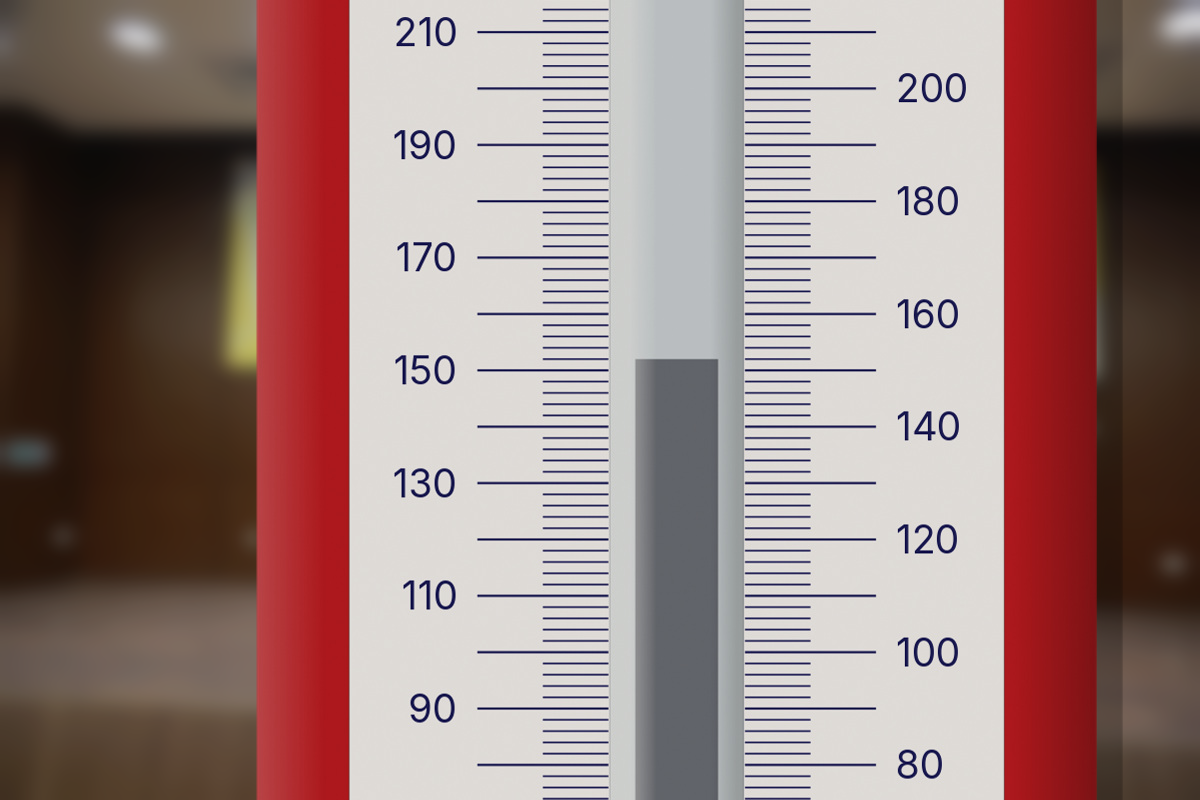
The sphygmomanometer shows 152 mmHg
